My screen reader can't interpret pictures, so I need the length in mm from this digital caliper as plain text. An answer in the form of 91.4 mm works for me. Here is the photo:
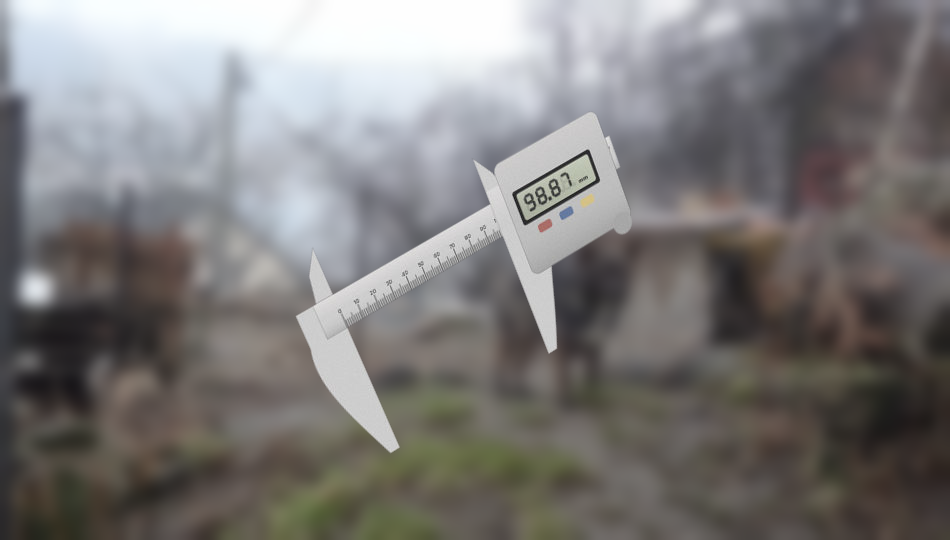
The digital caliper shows 98.87 mm
